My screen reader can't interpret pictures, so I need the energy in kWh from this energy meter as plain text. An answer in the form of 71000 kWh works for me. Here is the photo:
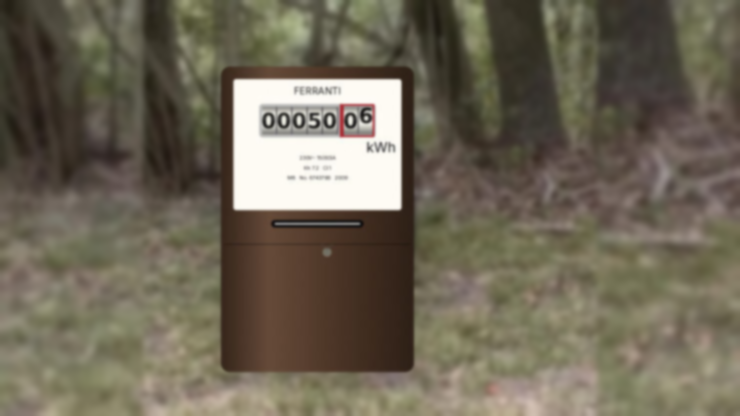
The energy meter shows 50.06 kWh
